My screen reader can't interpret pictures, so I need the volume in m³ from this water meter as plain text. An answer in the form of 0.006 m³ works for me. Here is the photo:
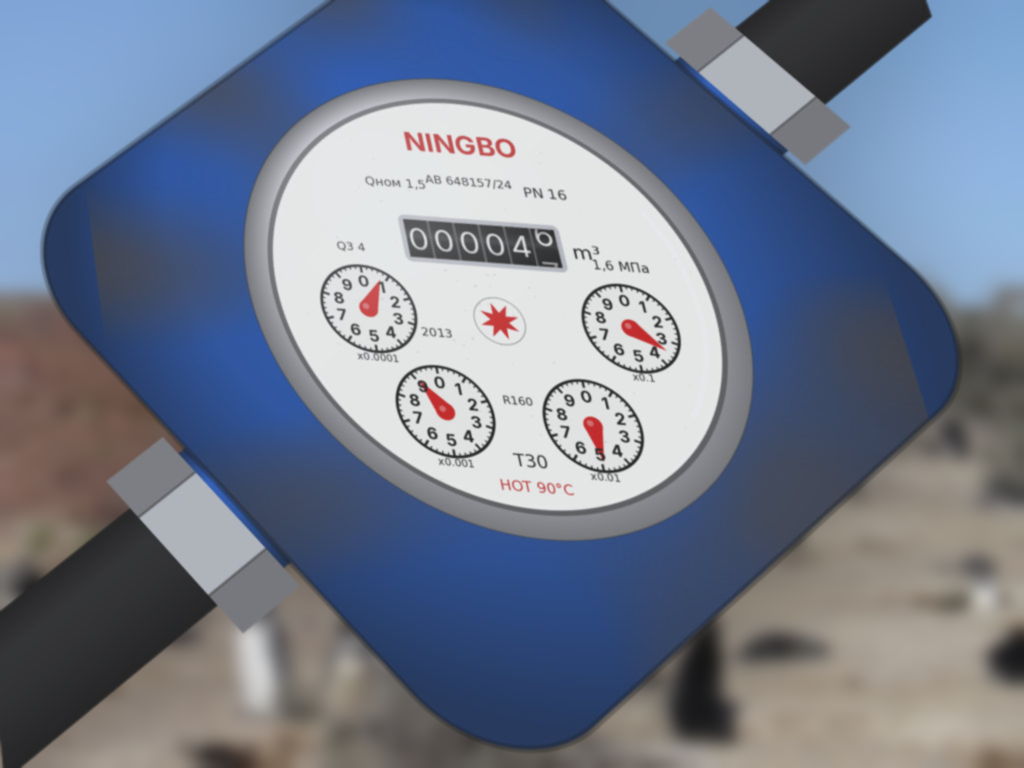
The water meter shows 46.3490 m³
